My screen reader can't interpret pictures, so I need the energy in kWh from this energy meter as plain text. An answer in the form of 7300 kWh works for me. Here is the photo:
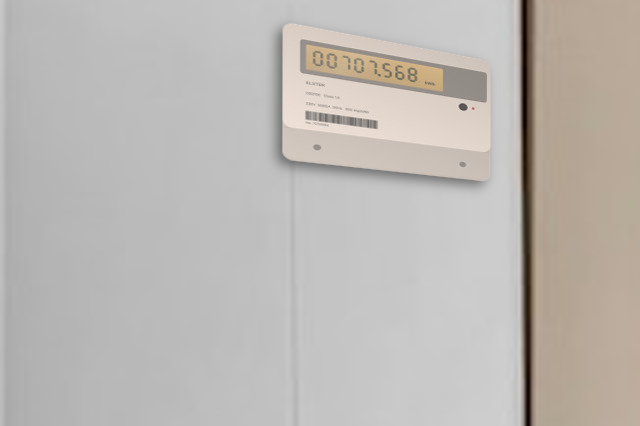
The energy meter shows 707.568 kWh
